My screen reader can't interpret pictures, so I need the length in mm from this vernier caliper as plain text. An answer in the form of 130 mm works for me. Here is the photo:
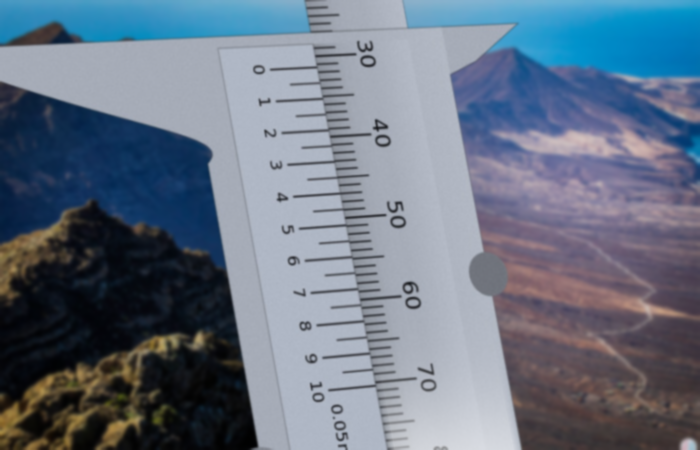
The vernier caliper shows 31.4 mm
